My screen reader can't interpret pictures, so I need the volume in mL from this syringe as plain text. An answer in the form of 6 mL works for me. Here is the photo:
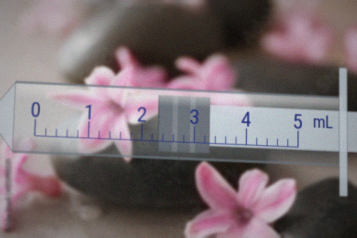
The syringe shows 2.3 mL
